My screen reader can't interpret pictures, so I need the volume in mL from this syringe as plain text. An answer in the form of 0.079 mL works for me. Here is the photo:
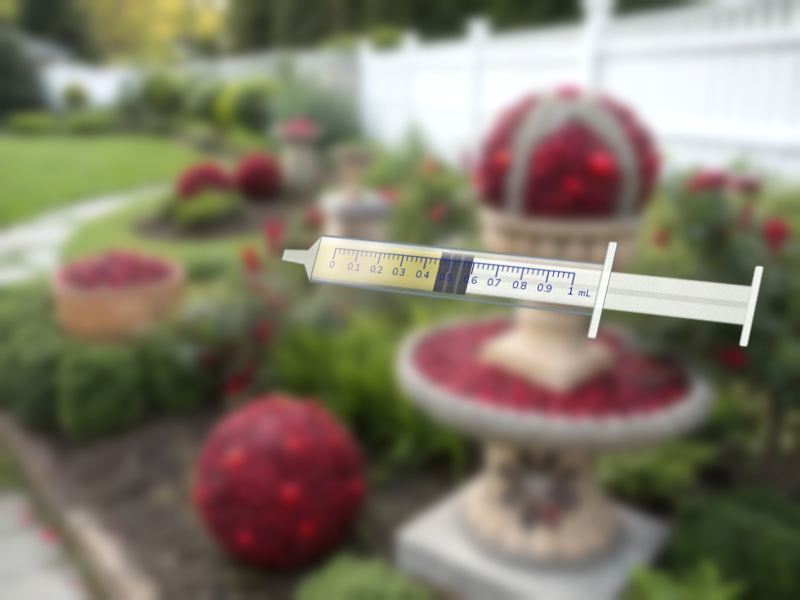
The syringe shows 0.46 mL
